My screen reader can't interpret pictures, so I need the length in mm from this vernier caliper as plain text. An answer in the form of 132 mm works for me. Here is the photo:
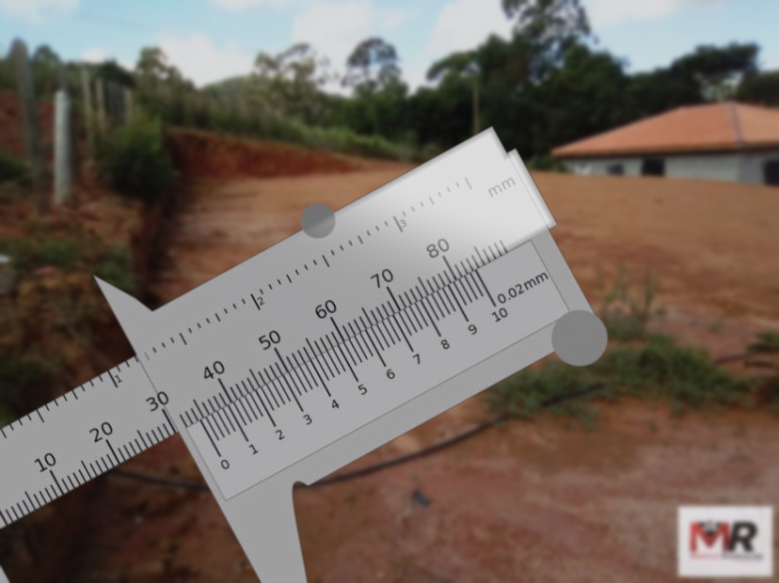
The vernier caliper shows 34.4 mm
